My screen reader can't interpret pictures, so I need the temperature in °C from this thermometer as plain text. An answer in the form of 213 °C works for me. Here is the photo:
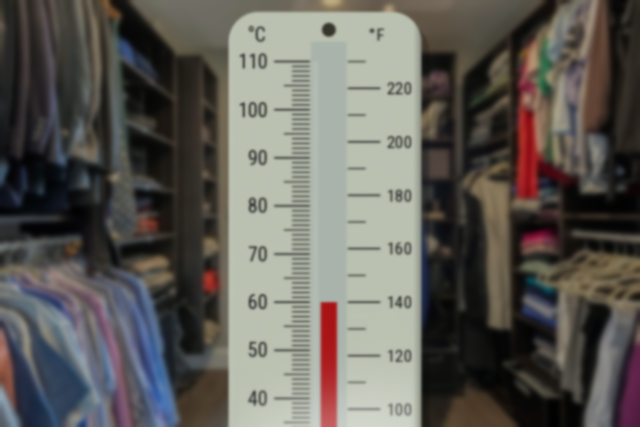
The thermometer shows 60 °C
